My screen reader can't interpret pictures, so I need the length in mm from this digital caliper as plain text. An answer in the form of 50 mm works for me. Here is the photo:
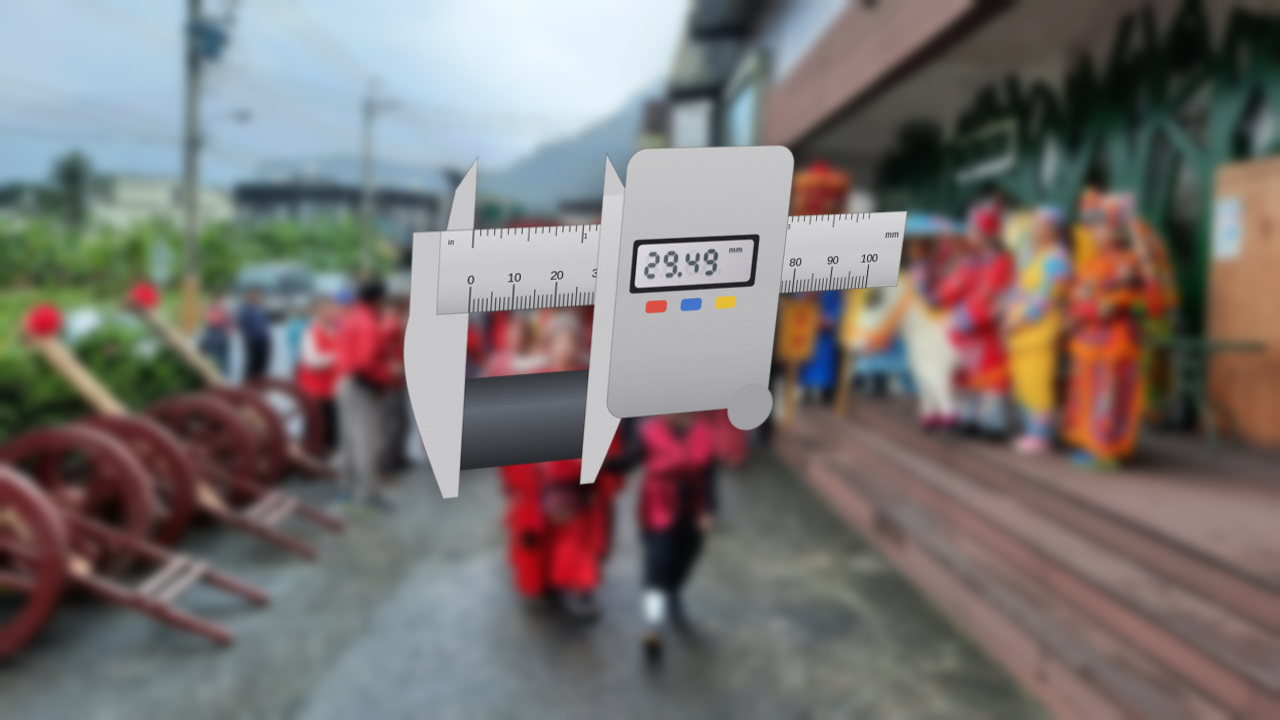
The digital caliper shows 29.49 mm
